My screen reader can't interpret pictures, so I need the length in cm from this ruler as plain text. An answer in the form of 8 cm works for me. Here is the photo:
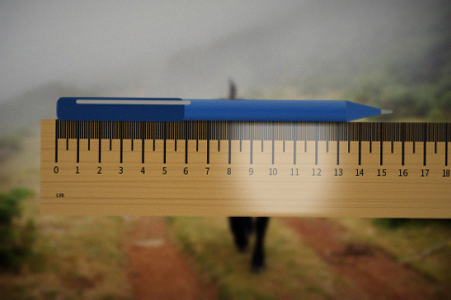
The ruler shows 15.5 cm
